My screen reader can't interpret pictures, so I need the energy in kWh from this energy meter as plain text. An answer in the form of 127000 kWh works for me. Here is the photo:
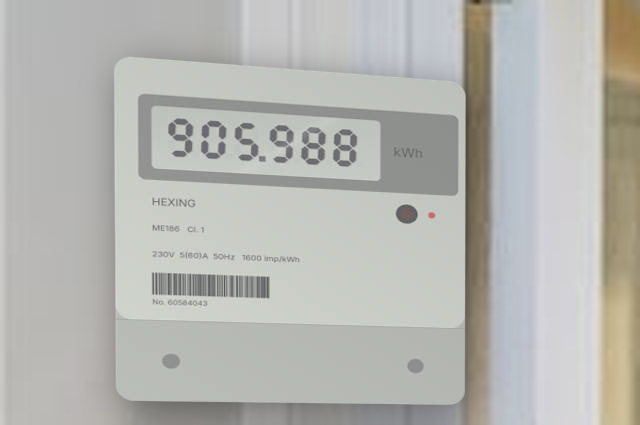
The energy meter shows 905.988 kWh
